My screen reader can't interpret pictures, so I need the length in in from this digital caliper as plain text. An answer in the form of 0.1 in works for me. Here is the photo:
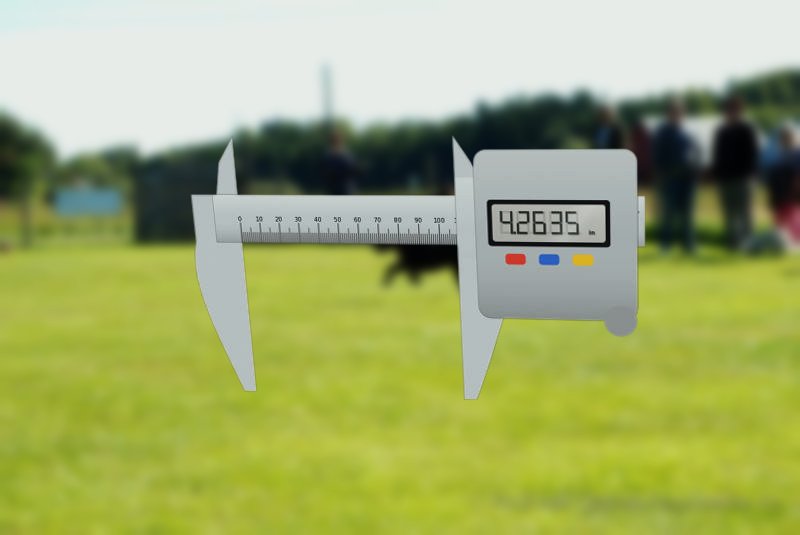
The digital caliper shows 4.2635 in
